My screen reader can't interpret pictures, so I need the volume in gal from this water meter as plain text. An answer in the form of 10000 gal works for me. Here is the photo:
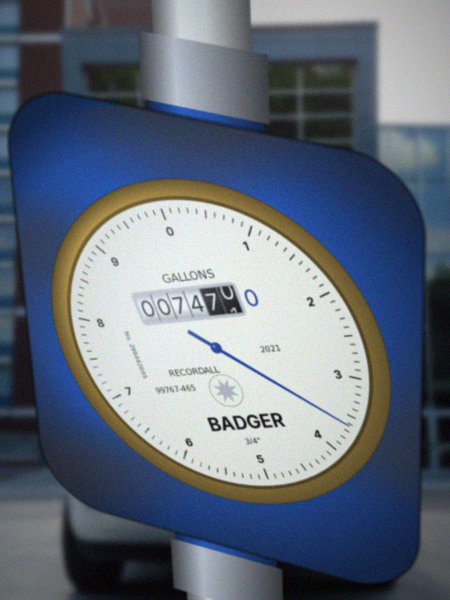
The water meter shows 74703.6 gal
